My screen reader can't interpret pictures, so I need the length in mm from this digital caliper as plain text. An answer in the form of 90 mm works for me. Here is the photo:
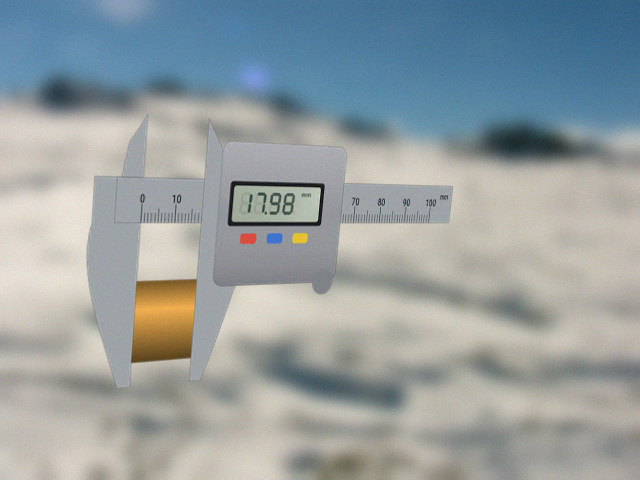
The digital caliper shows 17.98 mm
